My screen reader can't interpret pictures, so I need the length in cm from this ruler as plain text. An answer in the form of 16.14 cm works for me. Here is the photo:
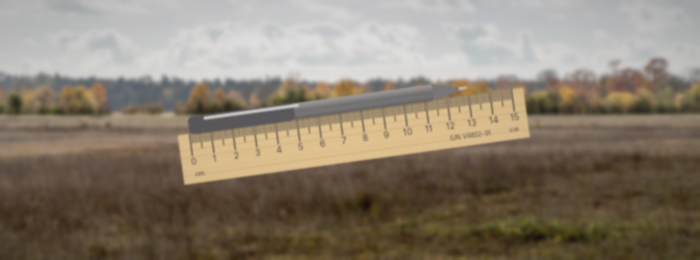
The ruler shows 13 cm
